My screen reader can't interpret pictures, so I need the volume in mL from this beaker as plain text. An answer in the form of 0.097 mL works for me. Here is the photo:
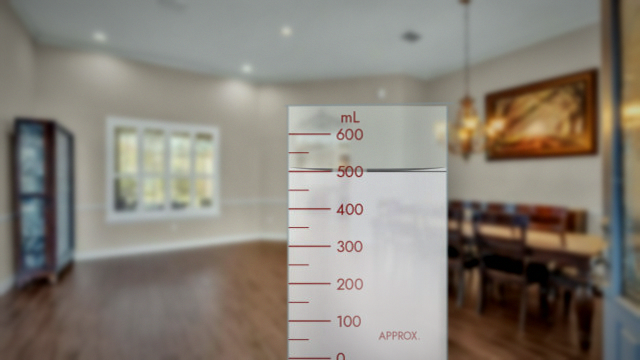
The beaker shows 500 mL
